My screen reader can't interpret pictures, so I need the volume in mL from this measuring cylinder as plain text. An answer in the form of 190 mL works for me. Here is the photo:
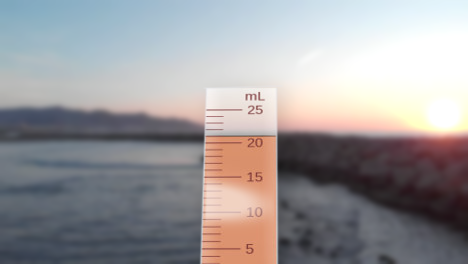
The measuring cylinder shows 21 mL
